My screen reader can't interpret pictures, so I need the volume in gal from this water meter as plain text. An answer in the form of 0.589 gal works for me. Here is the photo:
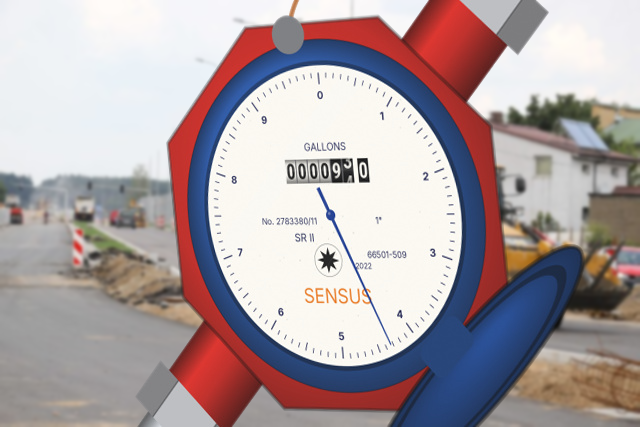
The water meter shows 934.3 gal
